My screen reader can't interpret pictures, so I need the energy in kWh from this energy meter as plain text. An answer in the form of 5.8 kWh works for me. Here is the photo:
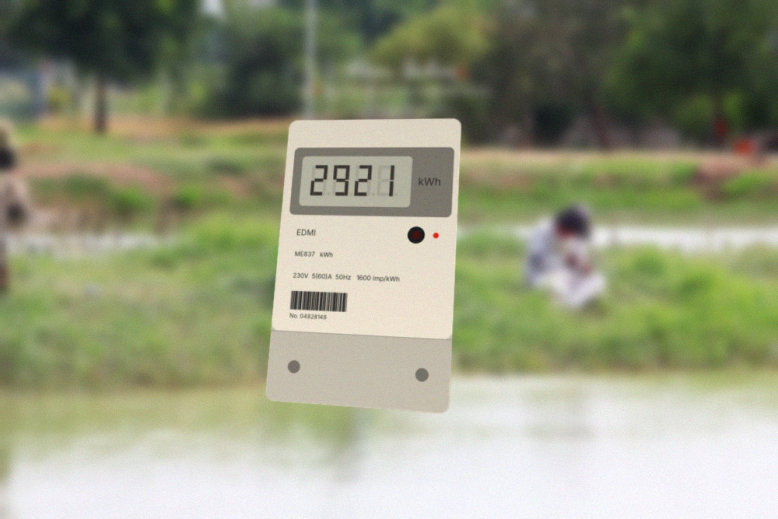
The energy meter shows 2921 kWh
